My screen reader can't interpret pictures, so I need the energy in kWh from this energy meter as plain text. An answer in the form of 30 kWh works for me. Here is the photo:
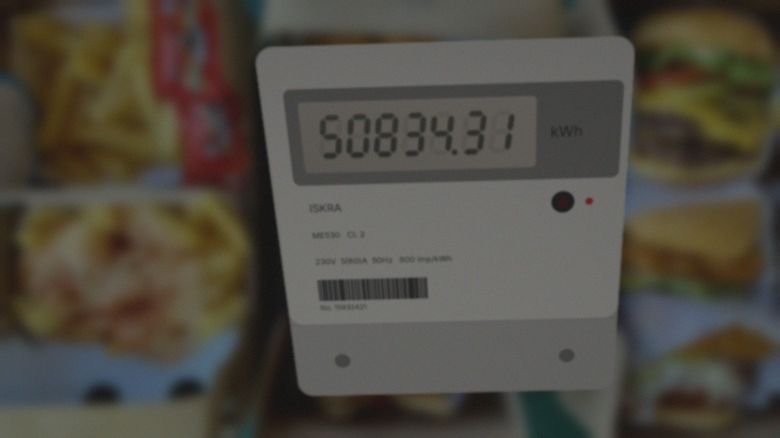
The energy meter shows 50834.31 kWh
